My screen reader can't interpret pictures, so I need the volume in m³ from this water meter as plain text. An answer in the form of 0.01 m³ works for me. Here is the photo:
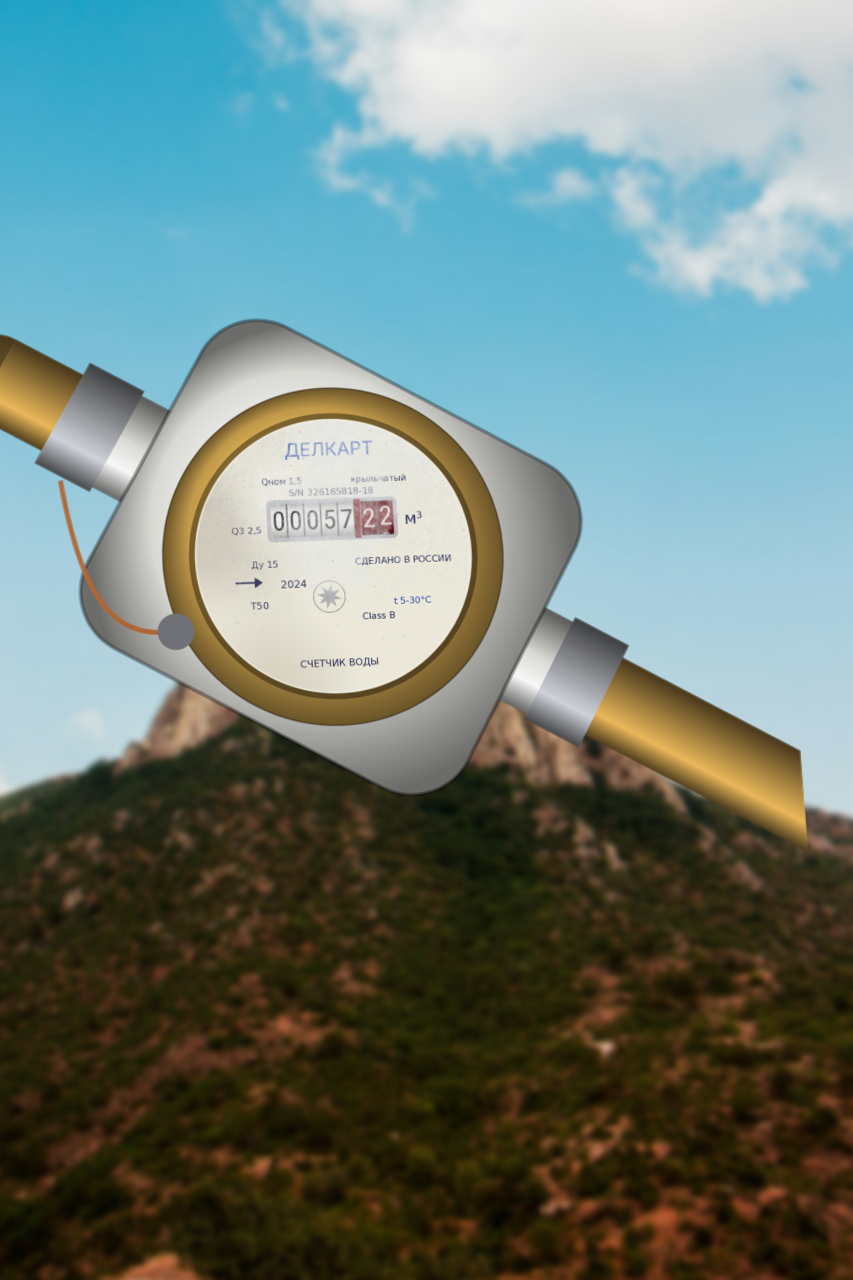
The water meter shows 57.22 m³
